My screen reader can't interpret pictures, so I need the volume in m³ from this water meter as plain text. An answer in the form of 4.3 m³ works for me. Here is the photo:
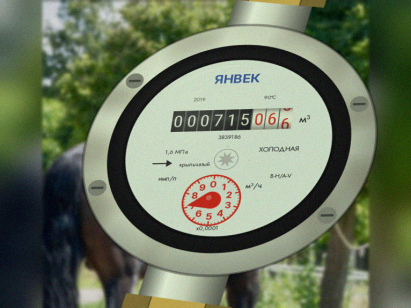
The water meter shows 715.0657 m³
